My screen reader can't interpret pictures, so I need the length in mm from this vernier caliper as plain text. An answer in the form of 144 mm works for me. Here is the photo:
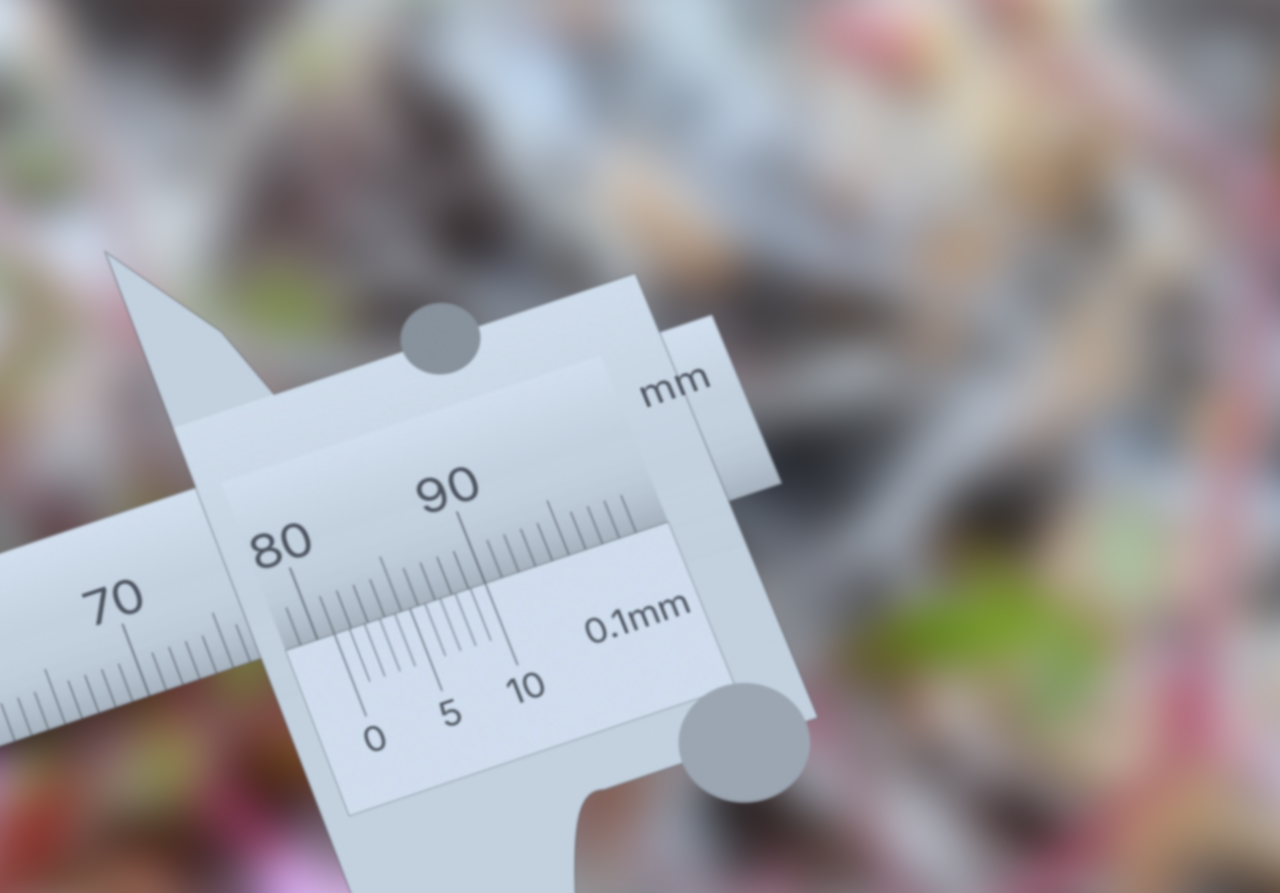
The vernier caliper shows 81.0 mm
